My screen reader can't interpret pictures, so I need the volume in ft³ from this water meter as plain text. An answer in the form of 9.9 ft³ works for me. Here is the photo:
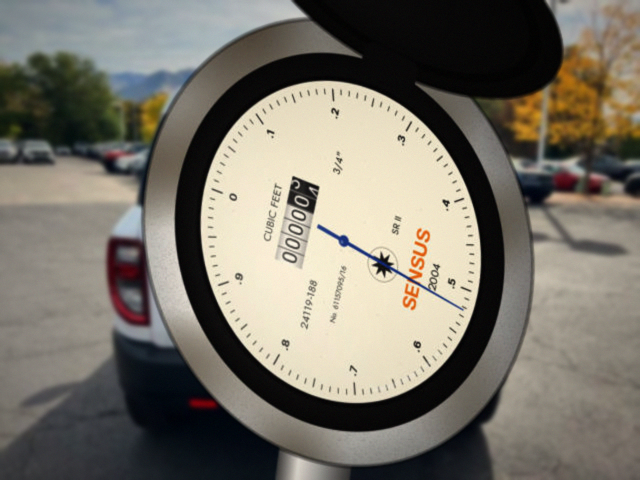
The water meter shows 3.52 ft³
